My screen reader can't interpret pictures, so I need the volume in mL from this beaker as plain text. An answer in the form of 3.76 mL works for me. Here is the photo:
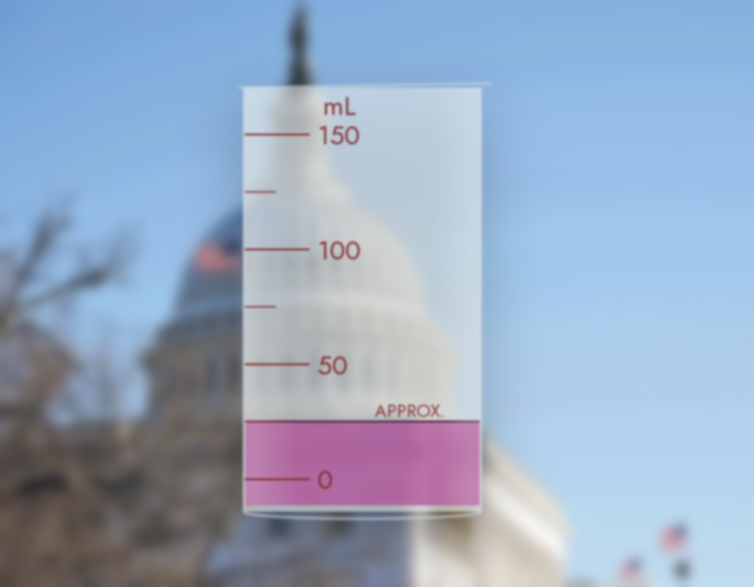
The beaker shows 25 mL
